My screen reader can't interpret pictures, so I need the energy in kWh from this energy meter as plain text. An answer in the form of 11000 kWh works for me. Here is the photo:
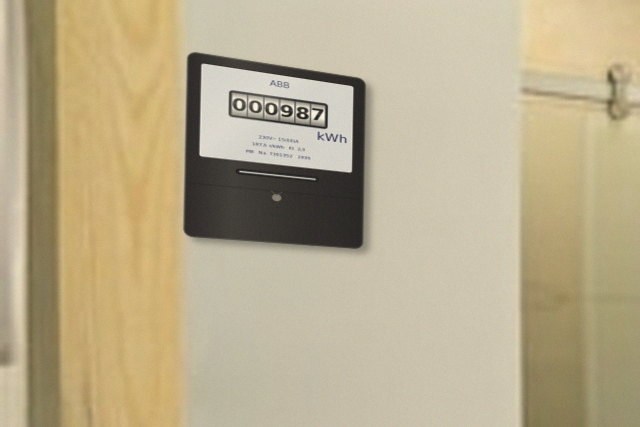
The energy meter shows 987 kWh
